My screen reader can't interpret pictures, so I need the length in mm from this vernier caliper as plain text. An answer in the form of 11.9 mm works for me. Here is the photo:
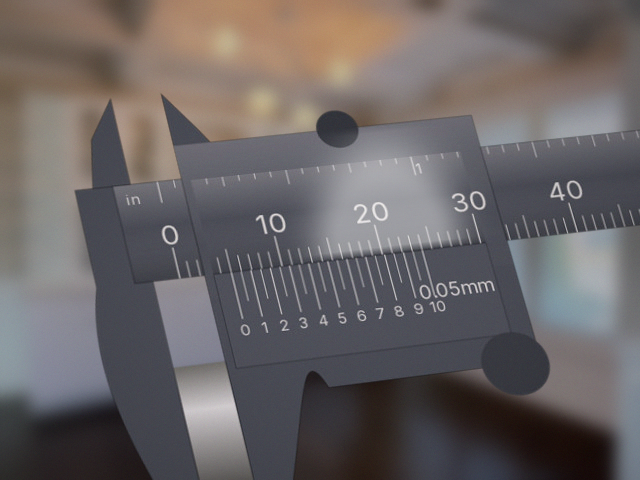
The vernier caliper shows 5.0 mm
